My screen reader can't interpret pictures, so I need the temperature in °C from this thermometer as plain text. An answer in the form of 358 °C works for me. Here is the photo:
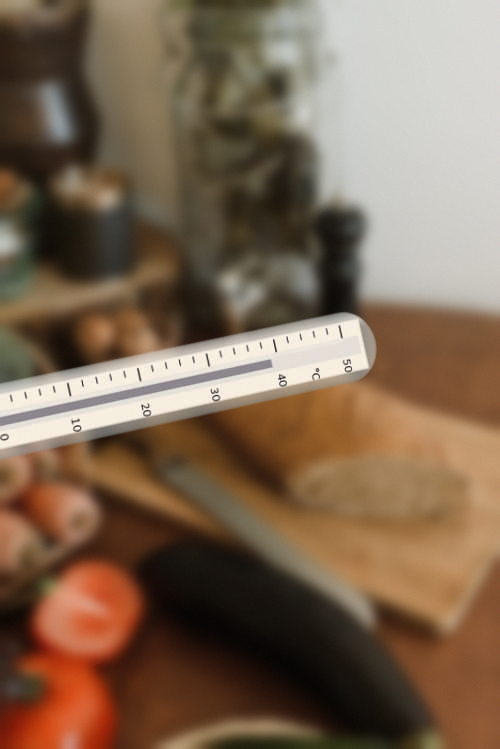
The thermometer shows 39 °C
